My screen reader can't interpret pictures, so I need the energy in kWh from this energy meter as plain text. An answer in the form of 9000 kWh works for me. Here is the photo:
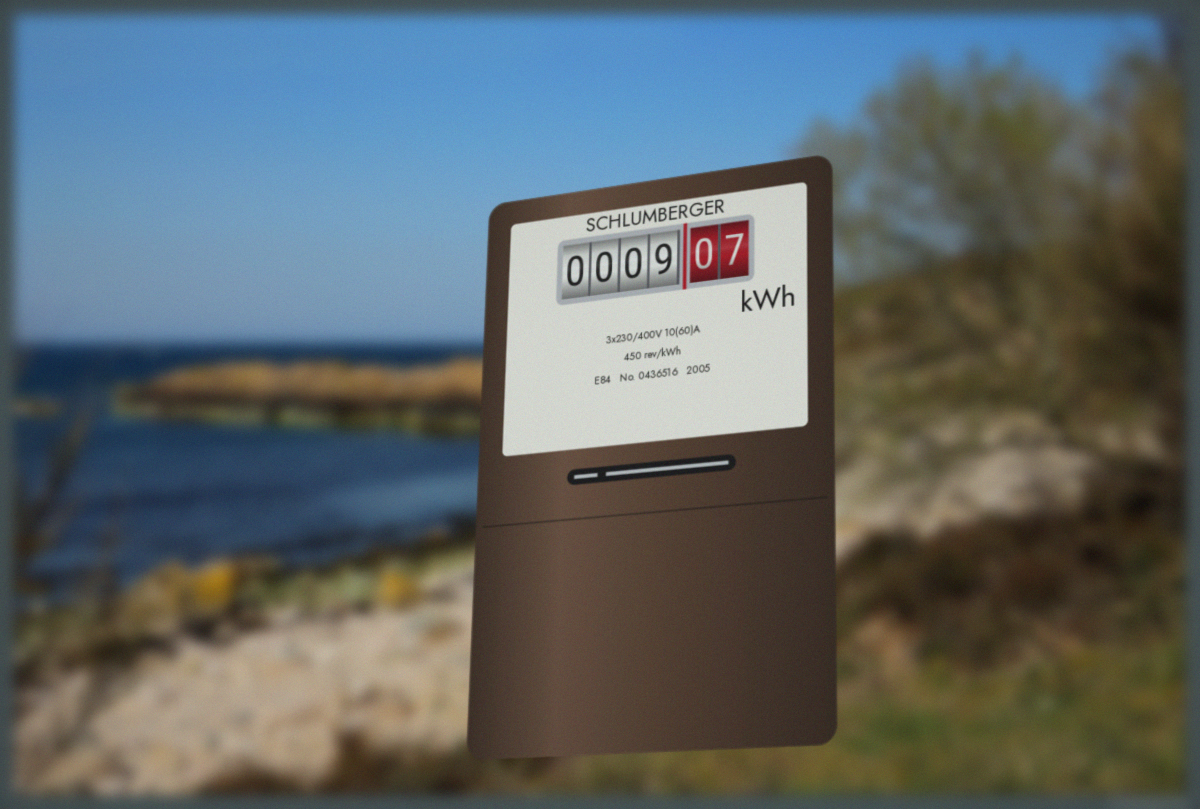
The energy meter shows 9.07 kWh
